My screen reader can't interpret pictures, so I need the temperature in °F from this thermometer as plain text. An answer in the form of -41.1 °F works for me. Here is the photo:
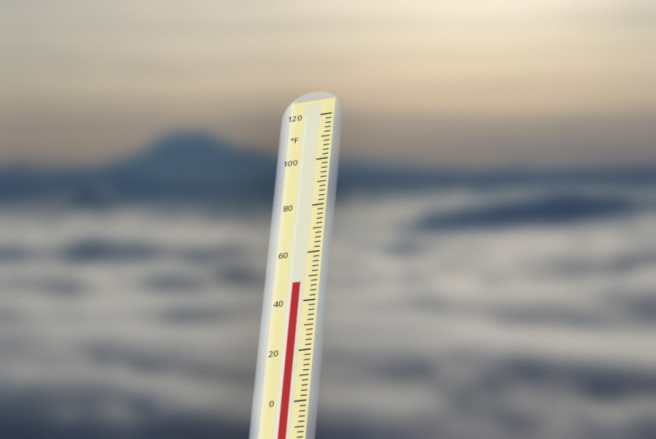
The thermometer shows 48 °F
